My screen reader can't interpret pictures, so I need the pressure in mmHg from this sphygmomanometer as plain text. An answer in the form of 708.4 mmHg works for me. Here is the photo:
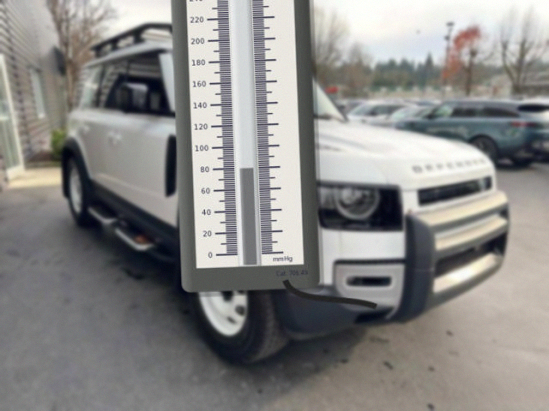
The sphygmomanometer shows 80 mmHg
